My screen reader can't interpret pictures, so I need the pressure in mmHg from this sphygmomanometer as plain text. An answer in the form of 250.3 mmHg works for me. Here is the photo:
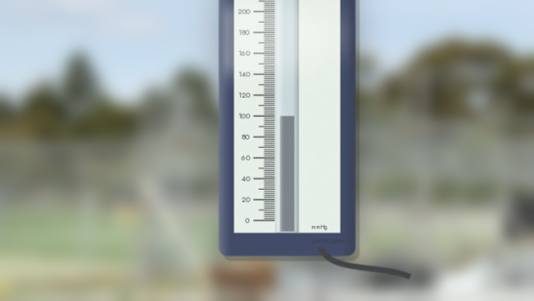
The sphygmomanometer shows 100 mmHg
